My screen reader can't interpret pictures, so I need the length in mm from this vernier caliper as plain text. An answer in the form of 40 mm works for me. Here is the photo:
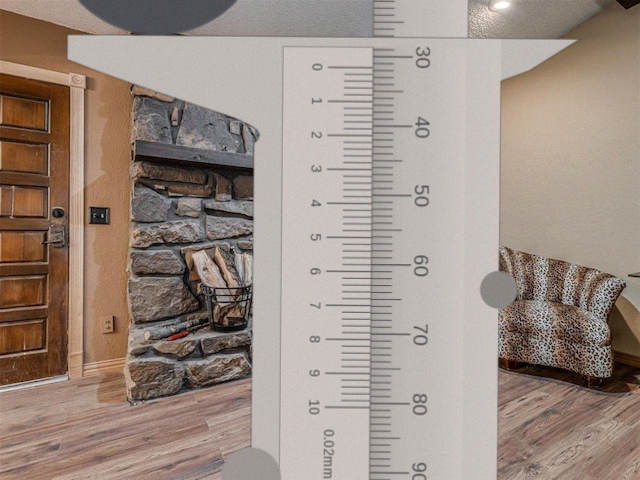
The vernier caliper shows 31.6 mm
